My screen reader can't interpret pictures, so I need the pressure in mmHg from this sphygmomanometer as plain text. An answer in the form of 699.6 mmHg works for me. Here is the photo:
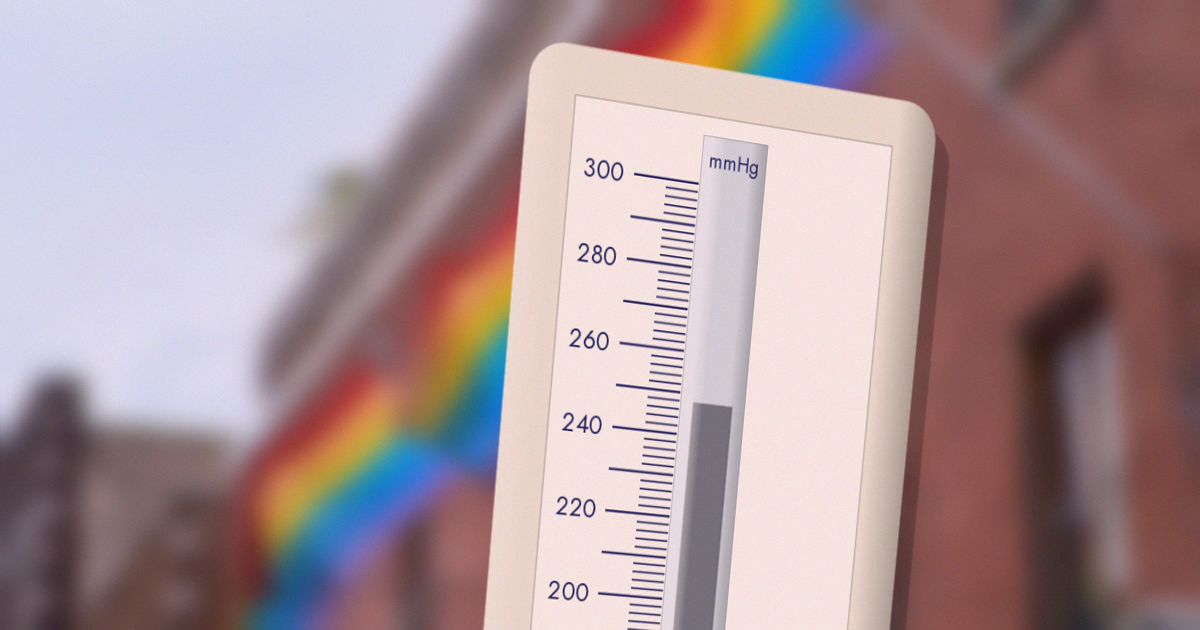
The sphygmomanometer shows 248 mmHg
